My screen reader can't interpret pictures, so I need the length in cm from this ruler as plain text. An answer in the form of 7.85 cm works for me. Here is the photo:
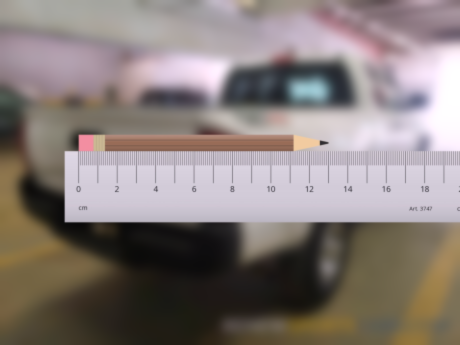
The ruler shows 13 cm
